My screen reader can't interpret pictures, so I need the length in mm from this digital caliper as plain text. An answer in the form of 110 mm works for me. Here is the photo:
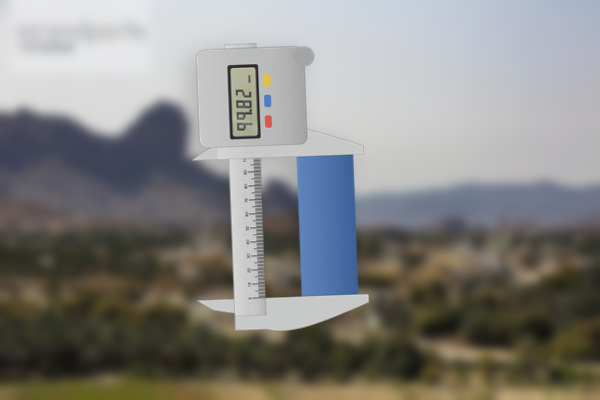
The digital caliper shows 99.82 mm
